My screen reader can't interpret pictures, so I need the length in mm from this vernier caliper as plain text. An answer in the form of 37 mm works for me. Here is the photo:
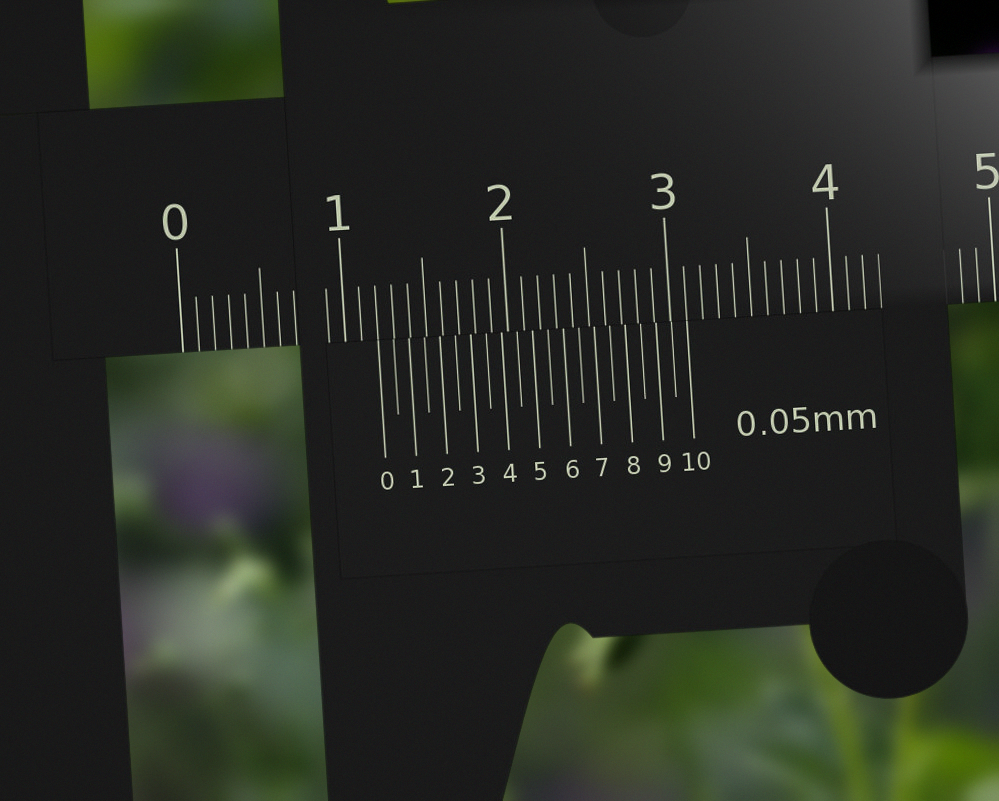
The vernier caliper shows 12.0 mm
